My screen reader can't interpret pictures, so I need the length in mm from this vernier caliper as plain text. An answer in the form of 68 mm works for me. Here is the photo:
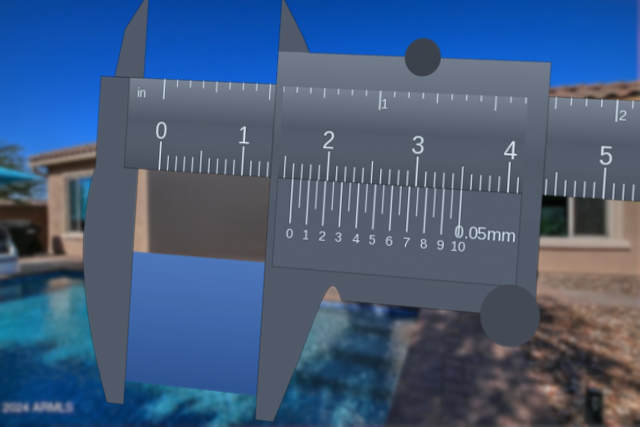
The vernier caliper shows 16.0 mm
